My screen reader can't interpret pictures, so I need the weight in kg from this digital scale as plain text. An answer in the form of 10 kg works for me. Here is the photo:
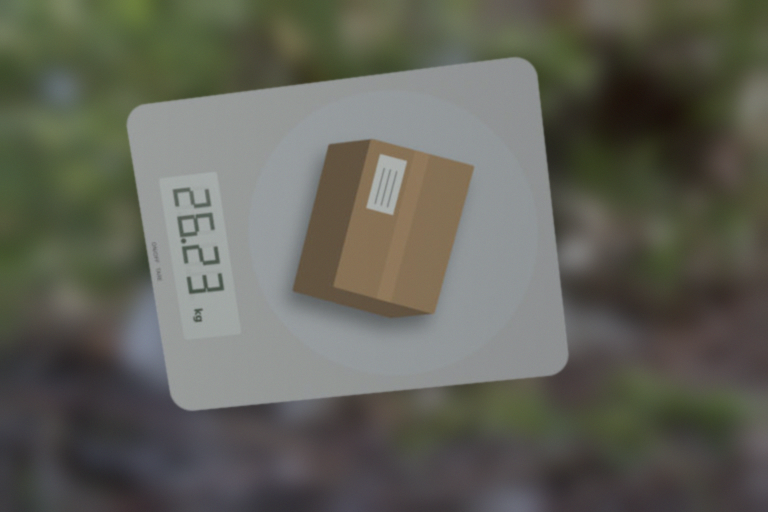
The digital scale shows 26.23 kg
